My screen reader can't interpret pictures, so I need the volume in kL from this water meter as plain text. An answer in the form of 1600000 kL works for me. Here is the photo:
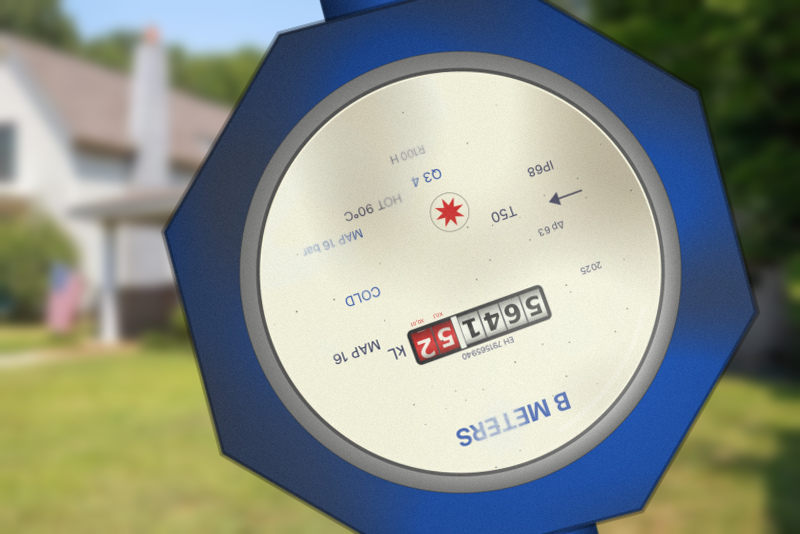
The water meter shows 5641.52 kL
